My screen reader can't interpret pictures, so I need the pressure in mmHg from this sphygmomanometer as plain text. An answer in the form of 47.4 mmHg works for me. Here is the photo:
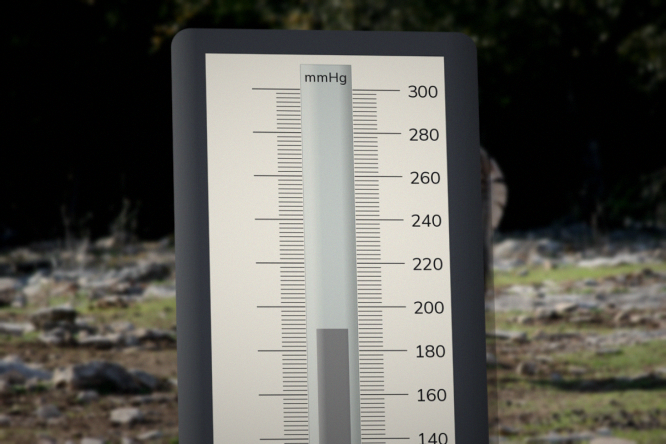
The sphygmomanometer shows 190 mmHg
